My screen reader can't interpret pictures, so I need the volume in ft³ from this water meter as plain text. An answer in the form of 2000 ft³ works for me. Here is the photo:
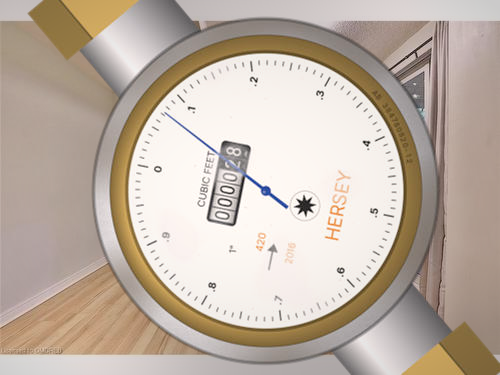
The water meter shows 28.07 ft³
